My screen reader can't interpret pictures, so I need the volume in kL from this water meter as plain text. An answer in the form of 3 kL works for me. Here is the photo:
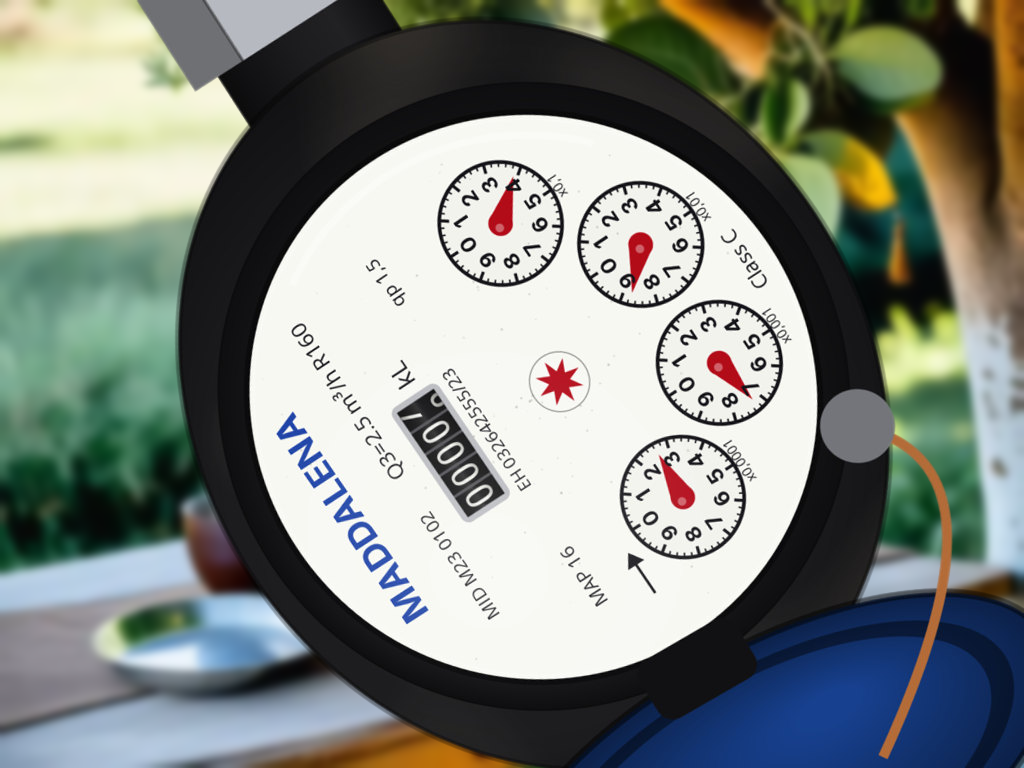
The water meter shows 7.3872 kL
